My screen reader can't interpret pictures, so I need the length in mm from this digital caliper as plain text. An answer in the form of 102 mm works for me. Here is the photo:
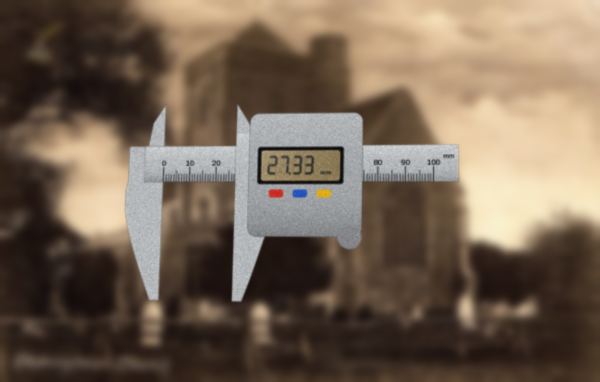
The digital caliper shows 27.33 mm
